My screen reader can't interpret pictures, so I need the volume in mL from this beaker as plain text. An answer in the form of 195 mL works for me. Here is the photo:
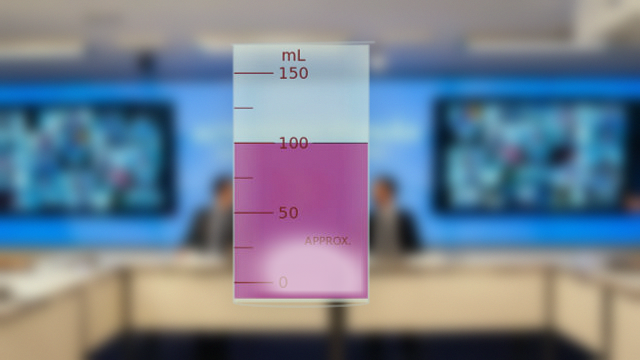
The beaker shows 100 mL
